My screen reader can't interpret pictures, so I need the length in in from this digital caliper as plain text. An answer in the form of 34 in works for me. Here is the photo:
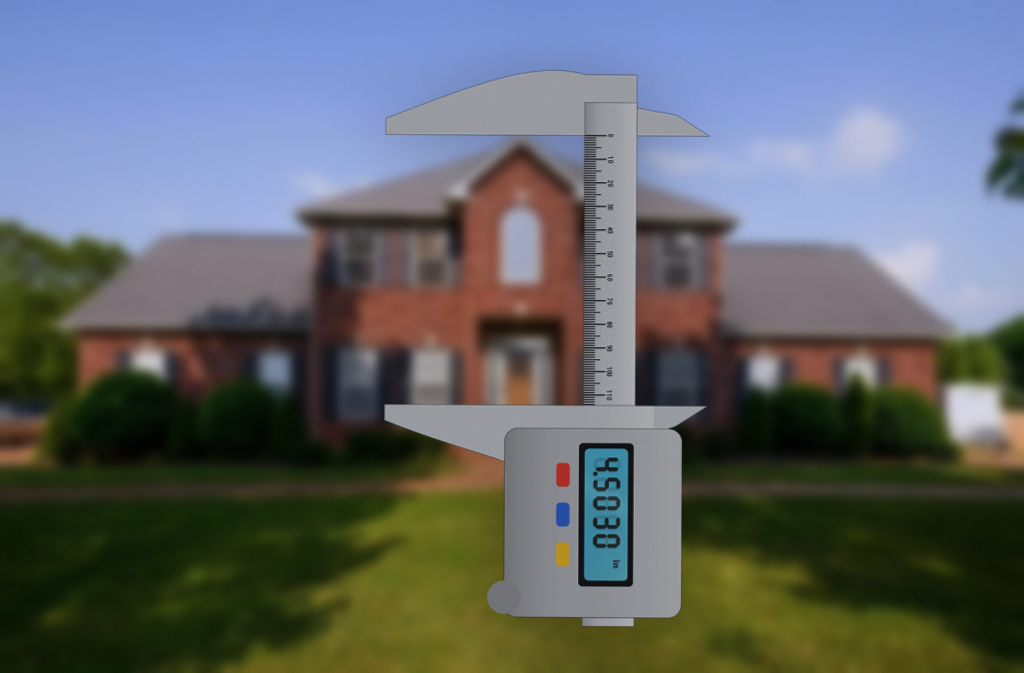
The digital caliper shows 4.5030 in
